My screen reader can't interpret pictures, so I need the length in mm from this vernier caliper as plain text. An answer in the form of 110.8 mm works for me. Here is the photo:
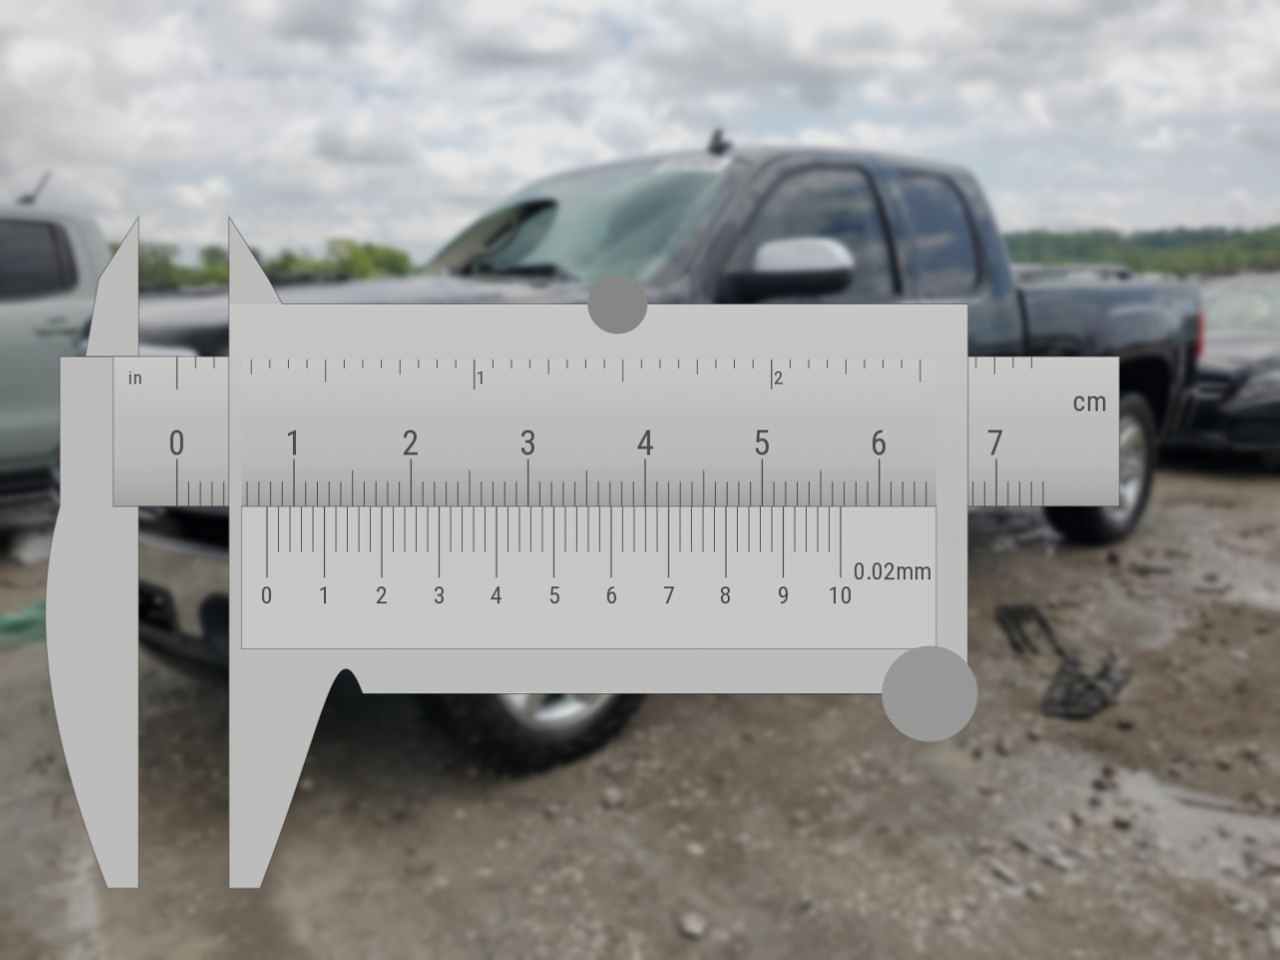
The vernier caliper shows 7.7 mm
